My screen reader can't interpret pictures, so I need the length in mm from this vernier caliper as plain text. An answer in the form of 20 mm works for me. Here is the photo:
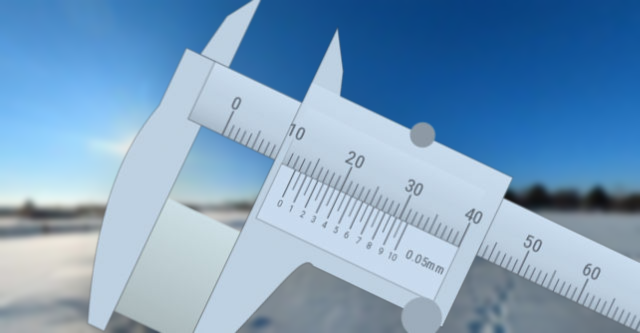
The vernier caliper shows 12.4 mm
